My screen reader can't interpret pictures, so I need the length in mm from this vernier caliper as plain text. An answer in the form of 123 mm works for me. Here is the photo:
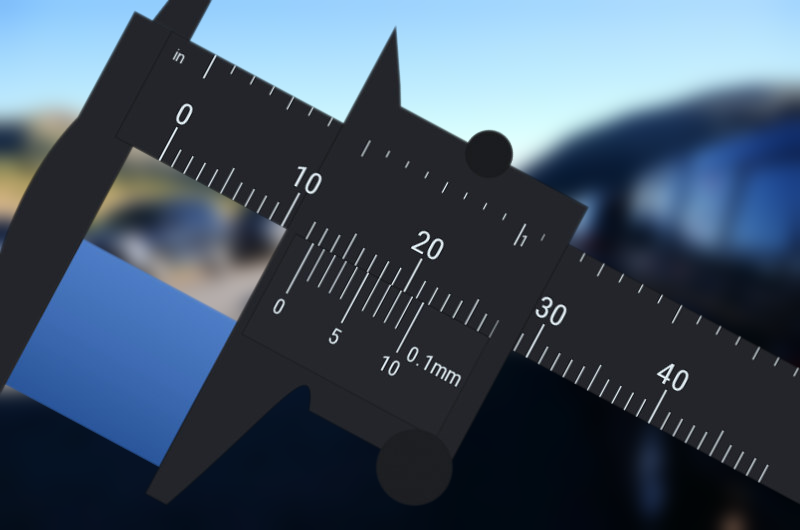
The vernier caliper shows 12.6 mm
